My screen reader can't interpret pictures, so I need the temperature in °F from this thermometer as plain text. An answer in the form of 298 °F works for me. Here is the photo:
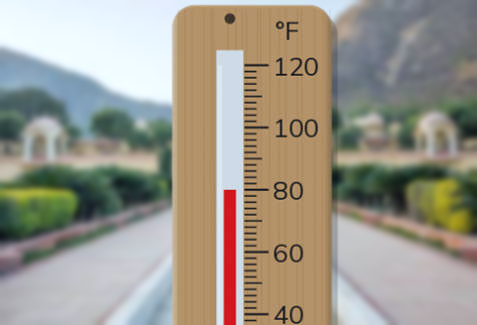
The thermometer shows 80 °F
